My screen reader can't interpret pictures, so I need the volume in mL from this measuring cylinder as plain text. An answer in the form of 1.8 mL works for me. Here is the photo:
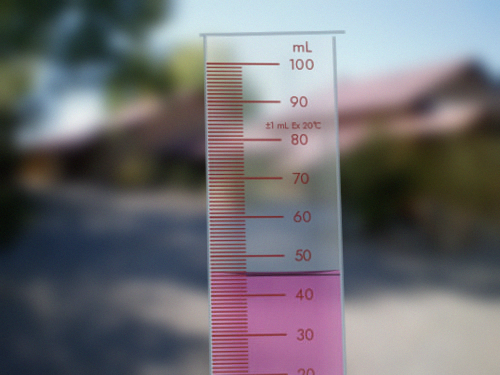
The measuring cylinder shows 45 mL
